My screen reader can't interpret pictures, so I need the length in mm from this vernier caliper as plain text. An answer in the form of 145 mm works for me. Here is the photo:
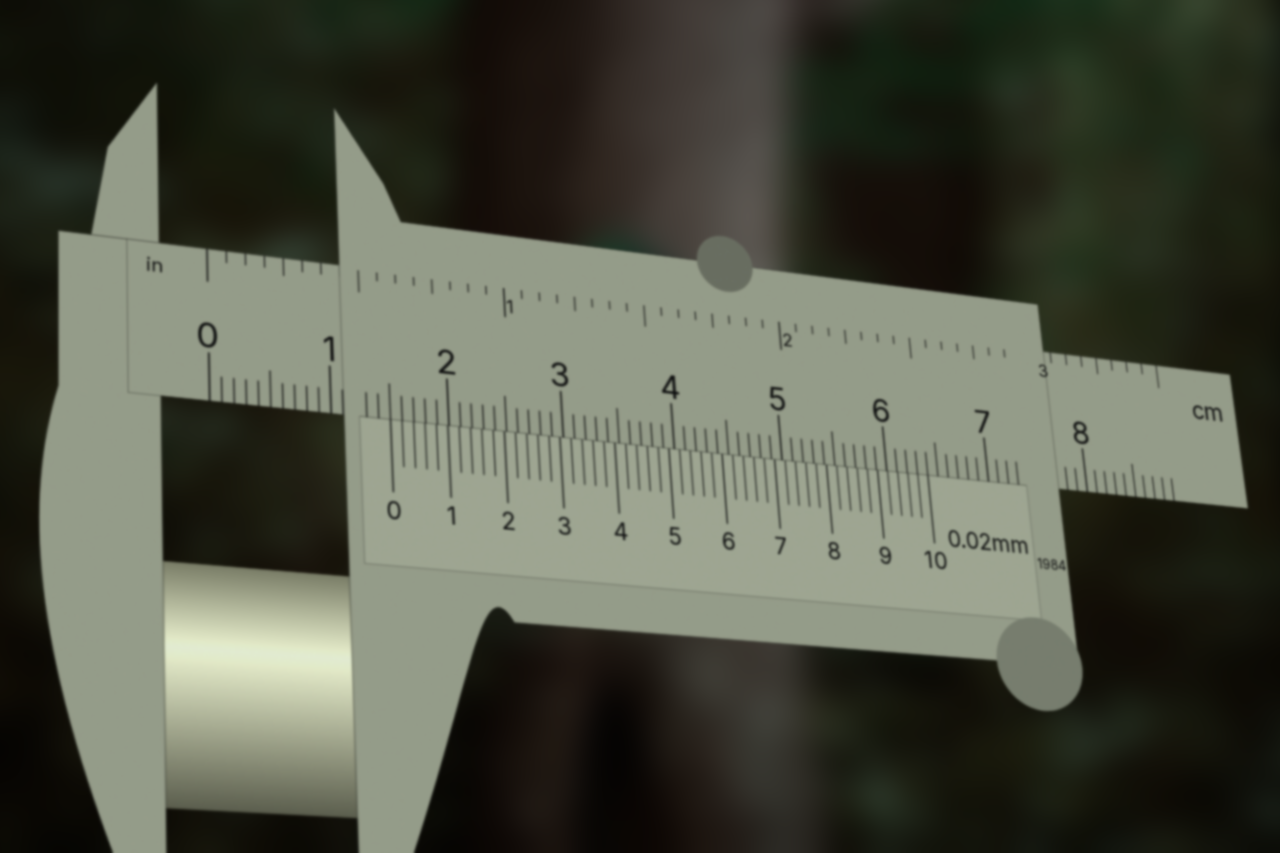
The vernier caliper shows 15.0 mm
